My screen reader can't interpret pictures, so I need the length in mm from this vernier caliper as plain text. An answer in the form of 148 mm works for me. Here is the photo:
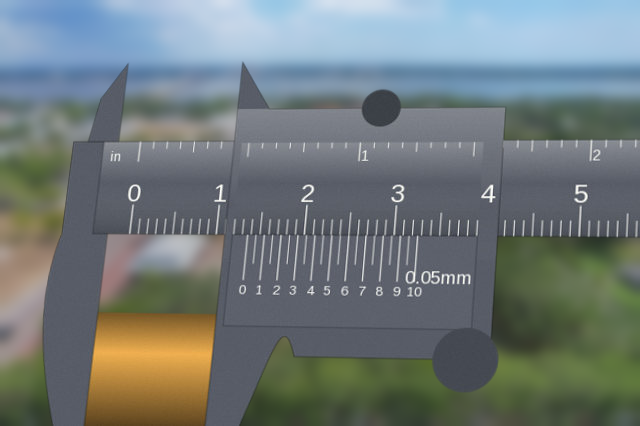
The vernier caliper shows 13.6 mm
